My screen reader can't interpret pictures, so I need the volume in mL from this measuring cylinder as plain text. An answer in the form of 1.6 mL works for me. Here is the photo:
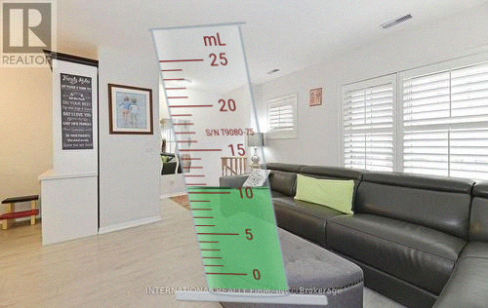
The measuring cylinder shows 10.5 mL
